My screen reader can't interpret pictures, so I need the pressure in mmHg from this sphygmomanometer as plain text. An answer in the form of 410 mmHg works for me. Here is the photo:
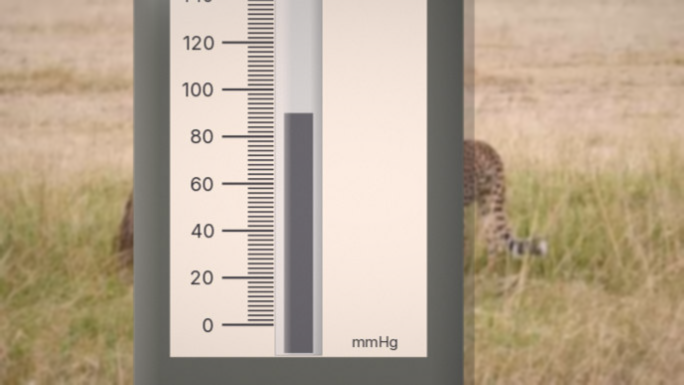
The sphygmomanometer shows 90 mmHg
